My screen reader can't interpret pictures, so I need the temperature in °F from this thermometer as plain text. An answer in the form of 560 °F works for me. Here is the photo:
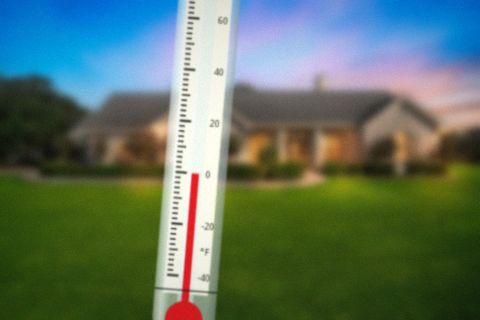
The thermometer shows 0 °F
